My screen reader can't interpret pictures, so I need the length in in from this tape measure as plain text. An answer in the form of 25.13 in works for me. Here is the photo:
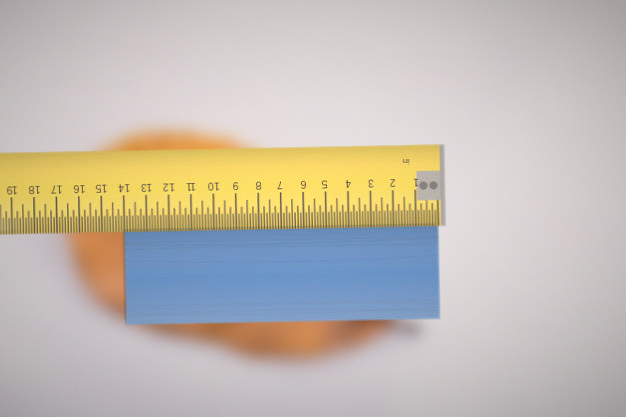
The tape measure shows 14 in
